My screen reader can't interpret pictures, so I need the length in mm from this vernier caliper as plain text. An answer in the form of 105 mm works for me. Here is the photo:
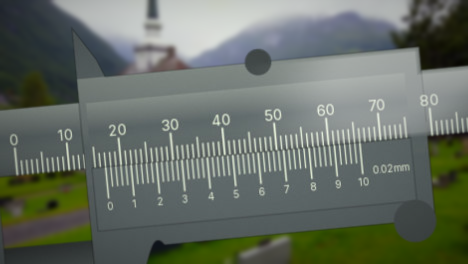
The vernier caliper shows 17.0 mm
